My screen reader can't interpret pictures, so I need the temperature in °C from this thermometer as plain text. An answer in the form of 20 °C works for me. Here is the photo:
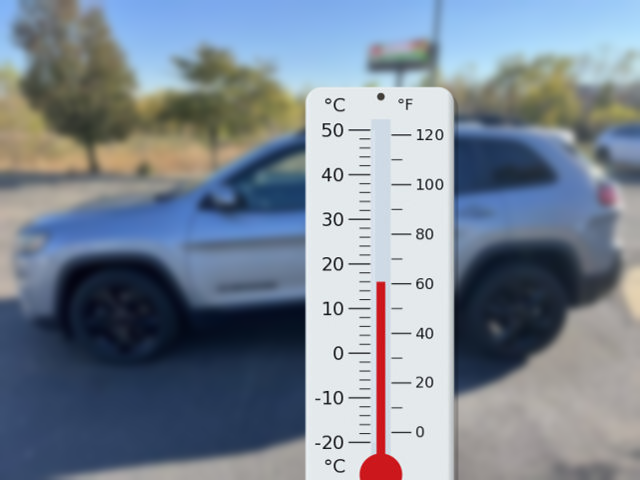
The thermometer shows 16 °C
